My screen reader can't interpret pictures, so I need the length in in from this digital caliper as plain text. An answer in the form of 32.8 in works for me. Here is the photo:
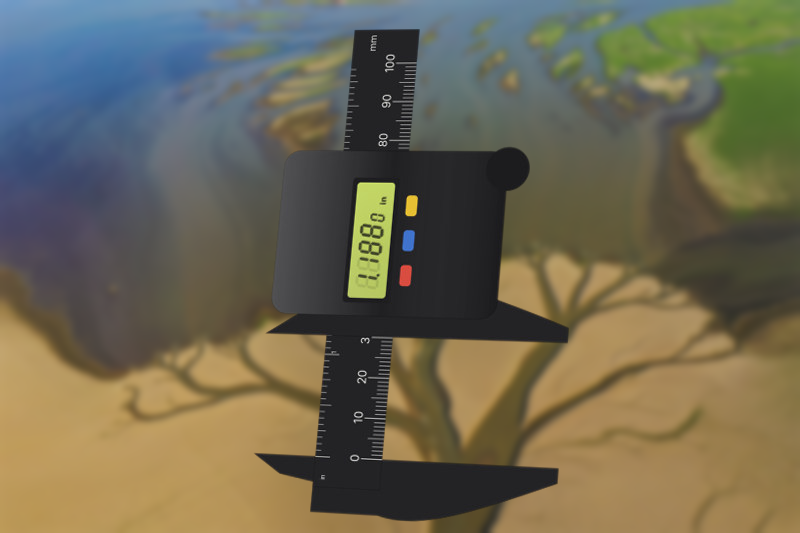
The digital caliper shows 1.1880 in
